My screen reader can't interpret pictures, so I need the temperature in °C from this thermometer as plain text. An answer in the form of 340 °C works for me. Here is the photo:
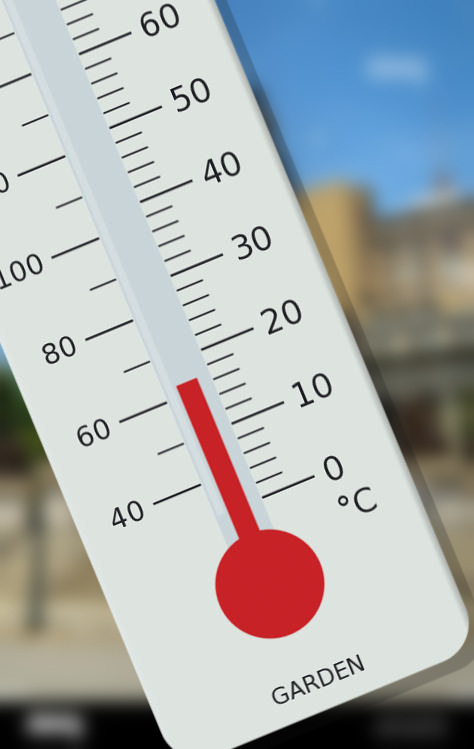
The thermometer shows 17 °C
